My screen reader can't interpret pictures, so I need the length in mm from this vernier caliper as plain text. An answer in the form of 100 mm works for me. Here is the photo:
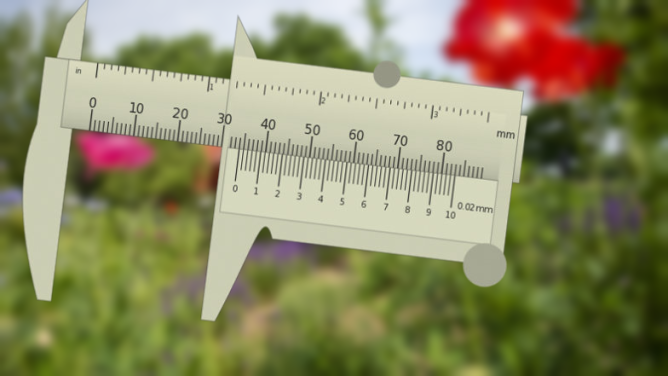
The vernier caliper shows 34.0 mm
